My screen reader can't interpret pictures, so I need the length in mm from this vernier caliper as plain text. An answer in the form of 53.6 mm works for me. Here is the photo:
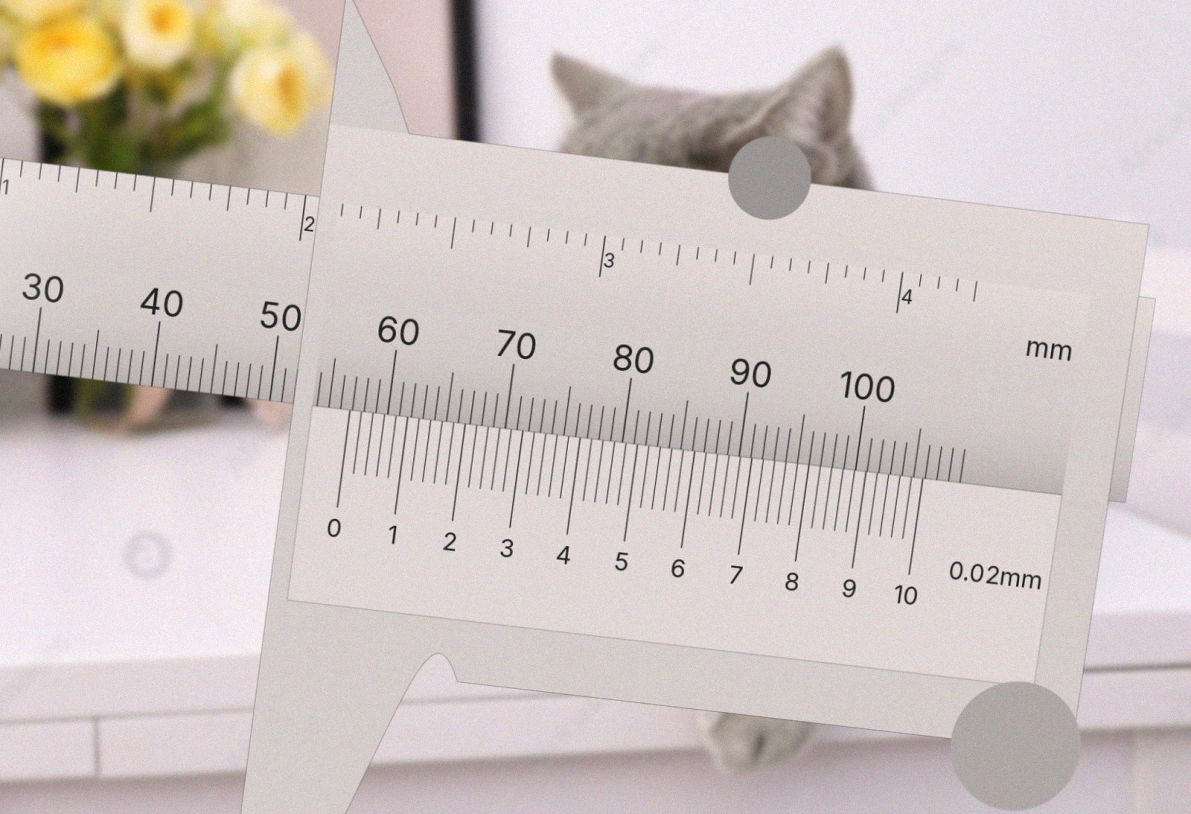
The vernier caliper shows 56.8 mm
